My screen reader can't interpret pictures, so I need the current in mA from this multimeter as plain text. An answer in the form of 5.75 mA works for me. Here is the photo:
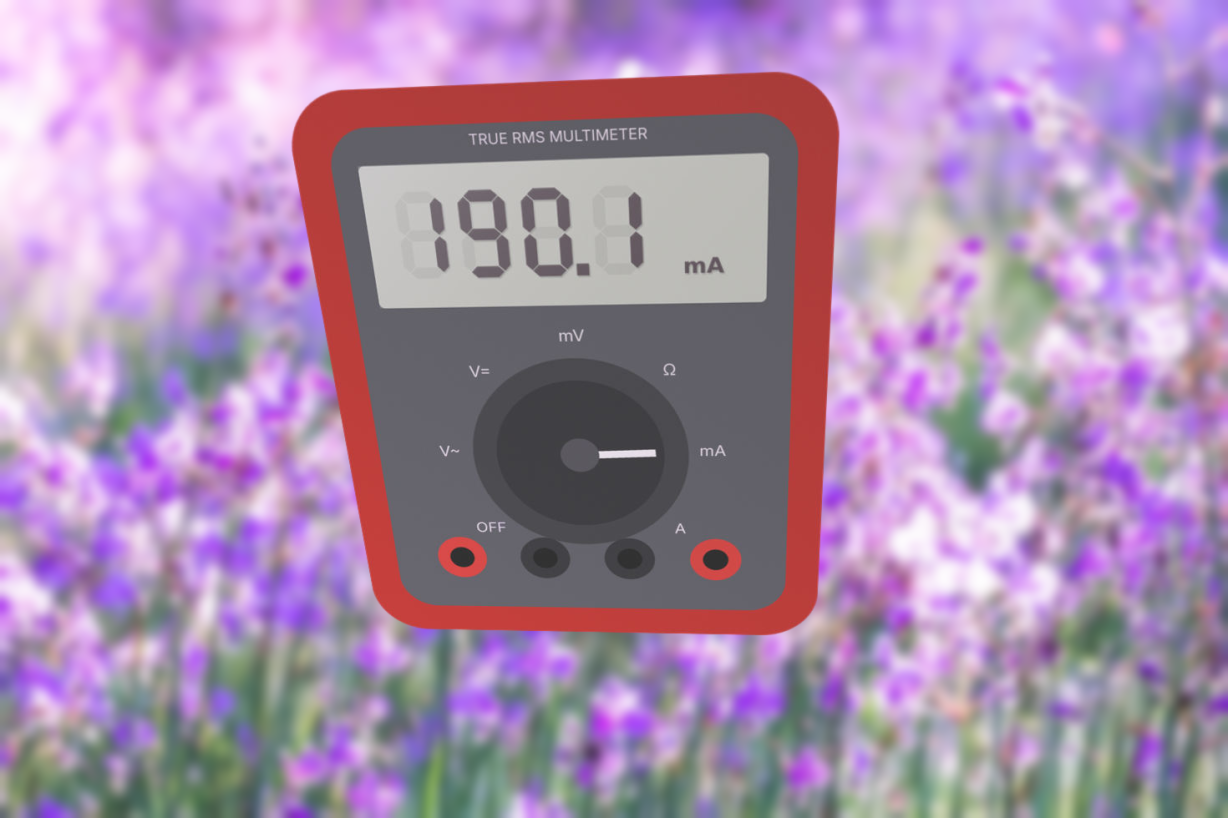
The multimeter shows 190.1 mA
